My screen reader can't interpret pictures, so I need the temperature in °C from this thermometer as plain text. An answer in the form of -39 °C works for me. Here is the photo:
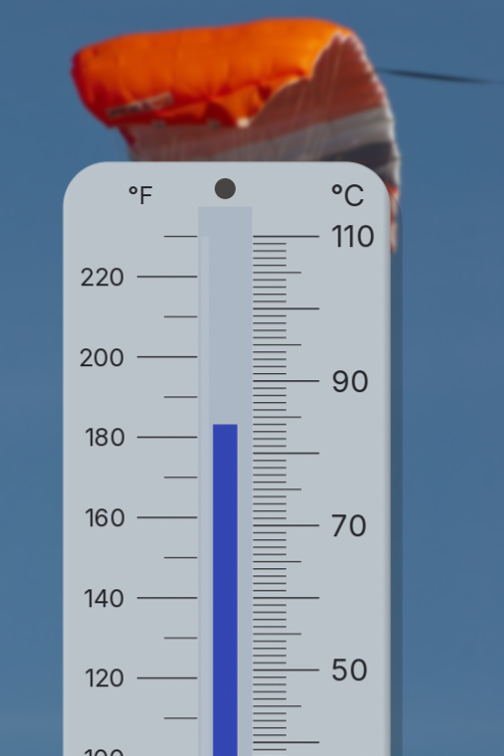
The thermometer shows 84 °C
